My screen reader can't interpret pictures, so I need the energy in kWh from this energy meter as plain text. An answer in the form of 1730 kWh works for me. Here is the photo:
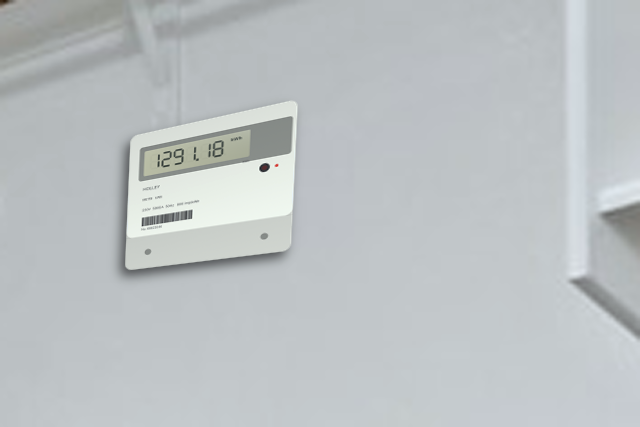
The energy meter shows 1291.18 kWh
